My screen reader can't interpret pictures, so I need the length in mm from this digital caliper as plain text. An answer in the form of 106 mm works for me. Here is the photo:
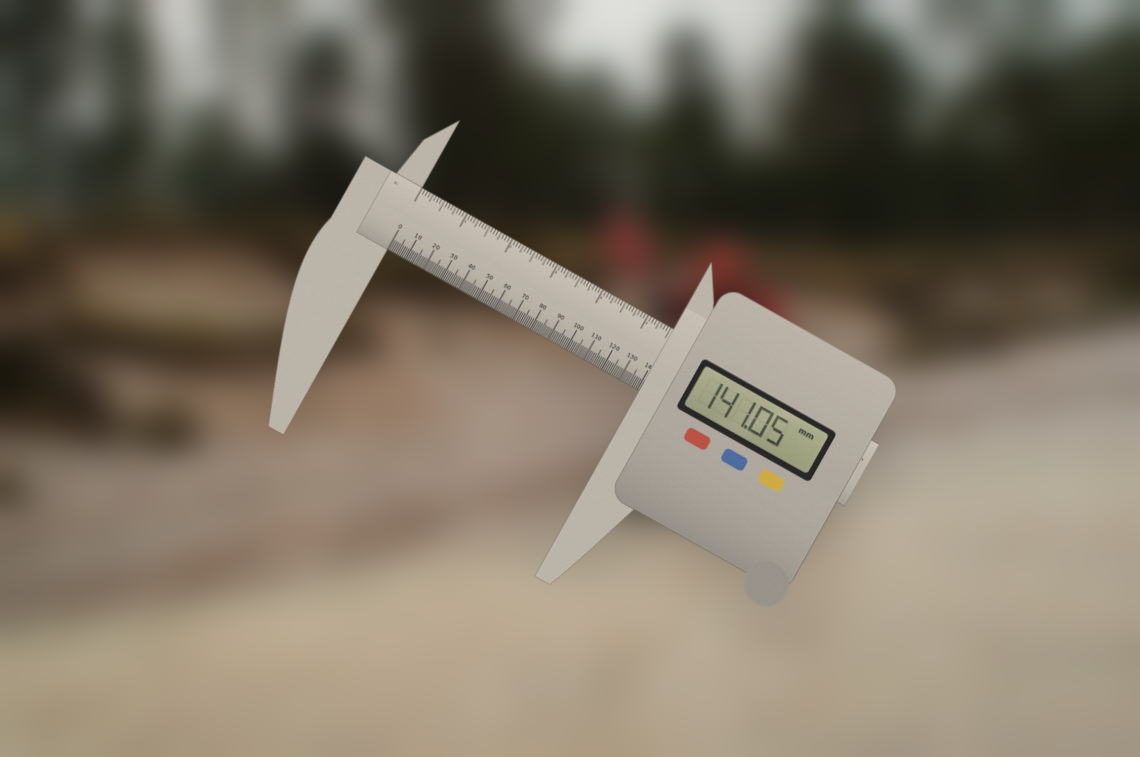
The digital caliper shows 141.05 mm
